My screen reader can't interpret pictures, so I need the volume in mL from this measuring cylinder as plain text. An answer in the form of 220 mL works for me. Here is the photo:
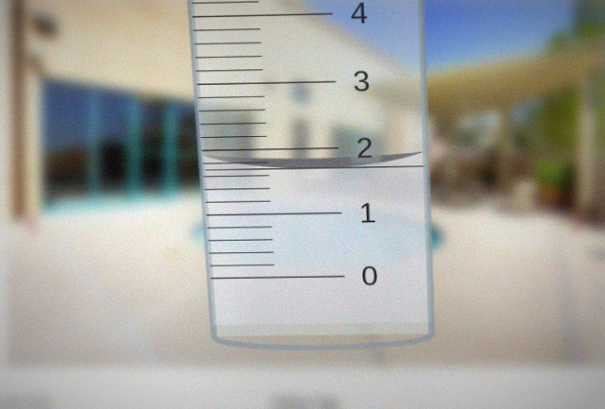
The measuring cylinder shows 1.7 mL
